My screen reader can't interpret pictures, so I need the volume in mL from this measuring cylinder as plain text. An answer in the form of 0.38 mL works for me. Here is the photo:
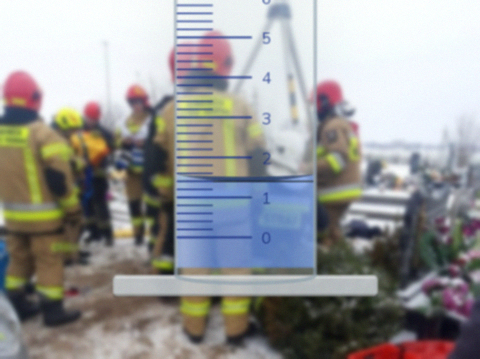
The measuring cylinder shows 1.4 mL
